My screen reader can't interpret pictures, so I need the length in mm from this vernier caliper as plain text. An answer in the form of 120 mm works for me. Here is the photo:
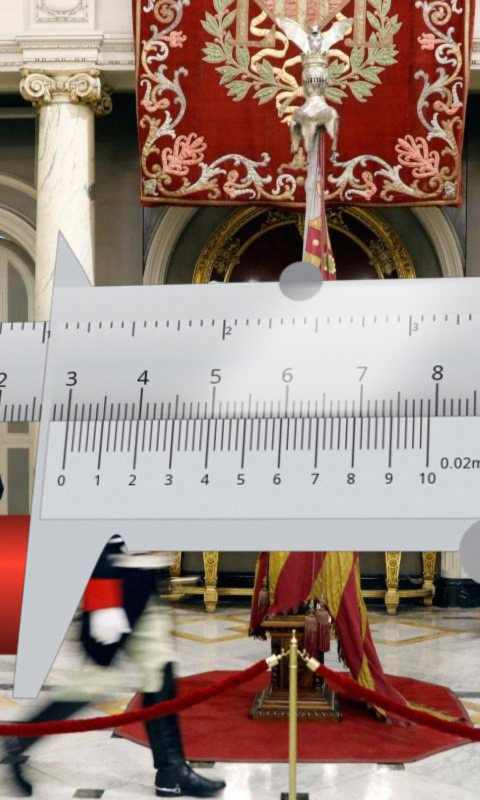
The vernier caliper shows 30.0 mm
